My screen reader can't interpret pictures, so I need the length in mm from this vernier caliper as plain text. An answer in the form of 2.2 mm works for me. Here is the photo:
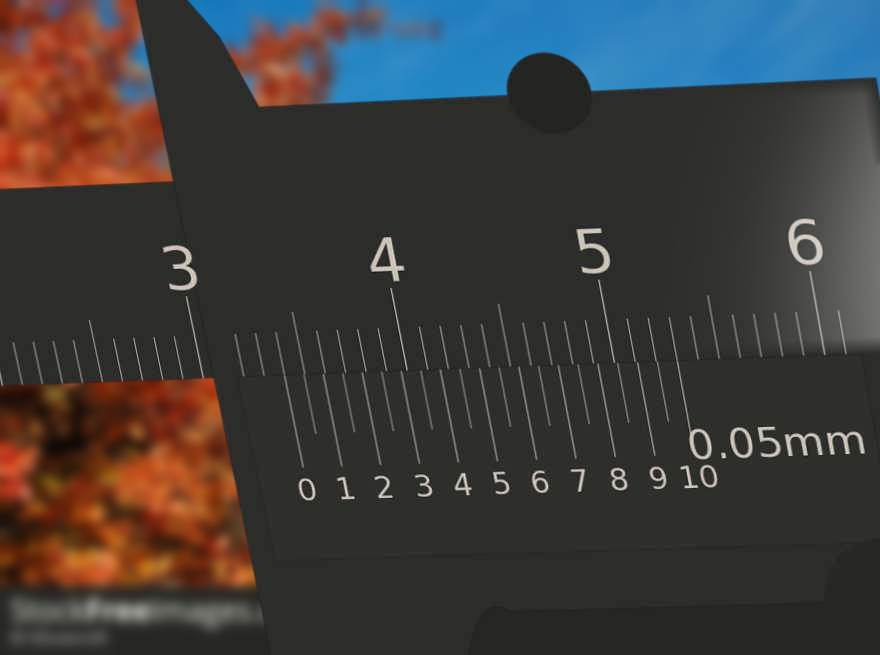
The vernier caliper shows 34.0 mm
